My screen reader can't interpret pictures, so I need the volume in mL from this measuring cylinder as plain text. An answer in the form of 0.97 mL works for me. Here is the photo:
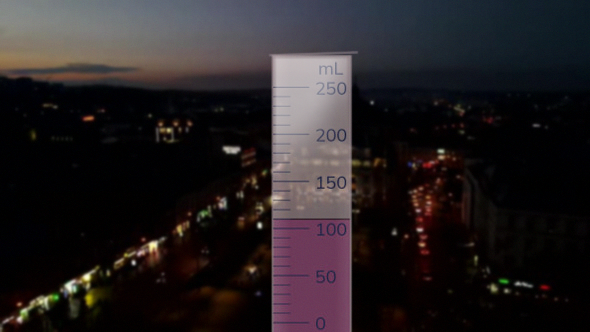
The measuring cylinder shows 110 mL
